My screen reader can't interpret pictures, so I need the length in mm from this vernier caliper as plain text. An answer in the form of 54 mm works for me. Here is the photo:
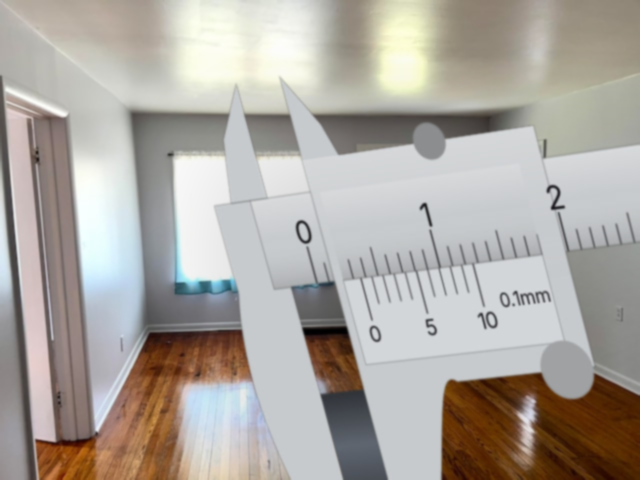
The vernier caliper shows 3.6 mm
